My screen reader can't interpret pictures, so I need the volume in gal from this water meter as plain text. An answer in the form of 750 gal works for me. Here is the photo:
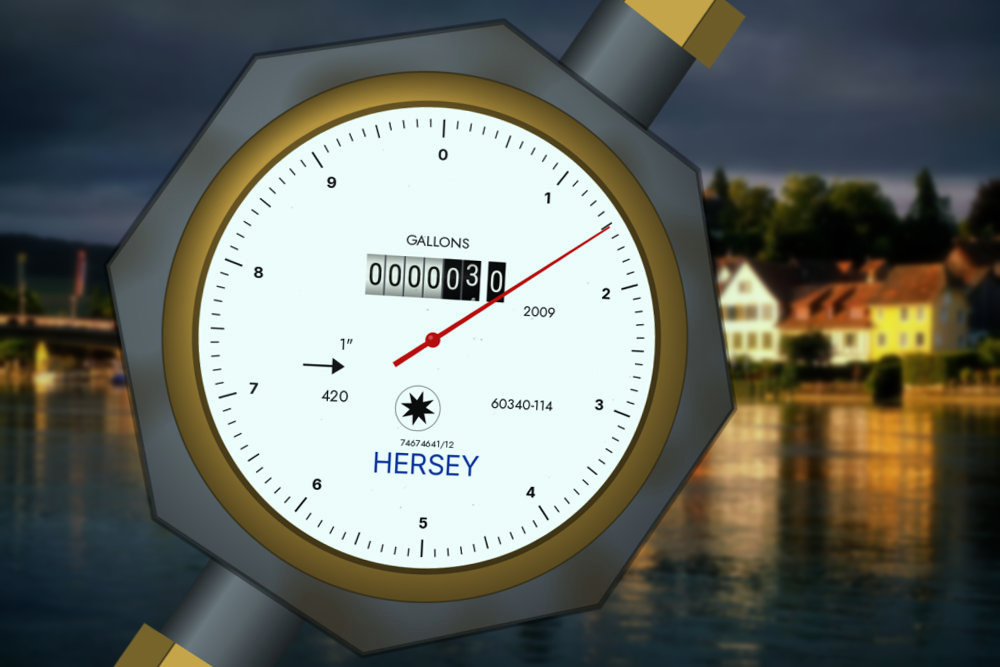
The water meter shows 31.5 gal
